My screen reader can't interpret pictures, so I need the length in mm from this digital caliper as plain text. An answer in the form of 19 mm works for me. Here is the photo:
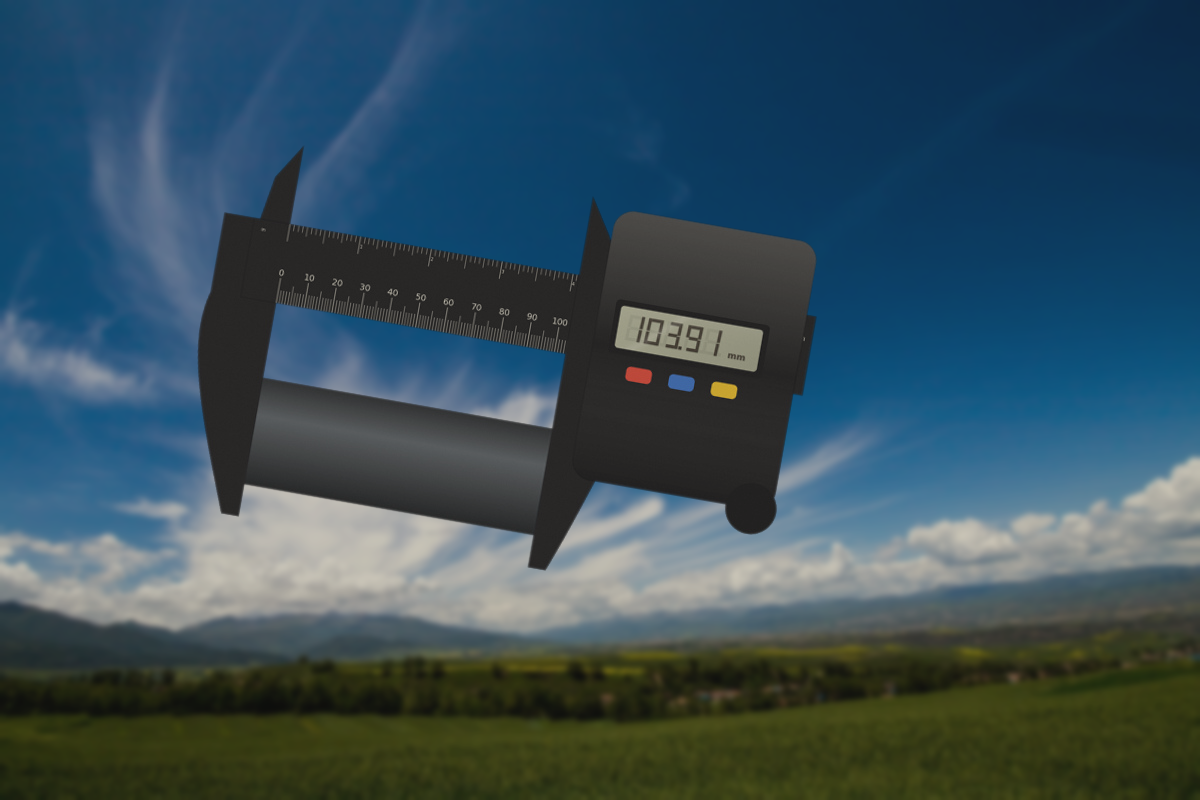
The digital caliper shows 103.91 mm
